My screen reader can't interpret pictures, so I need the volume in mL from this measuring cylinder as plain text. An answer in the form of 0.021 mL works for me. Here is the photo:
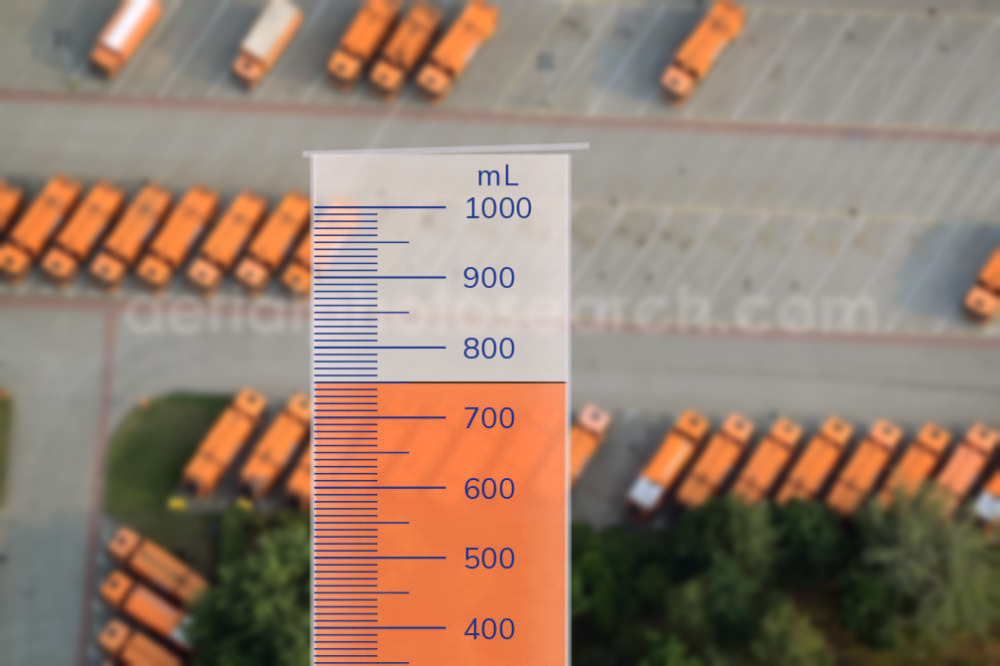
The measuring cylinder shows 750 mL
